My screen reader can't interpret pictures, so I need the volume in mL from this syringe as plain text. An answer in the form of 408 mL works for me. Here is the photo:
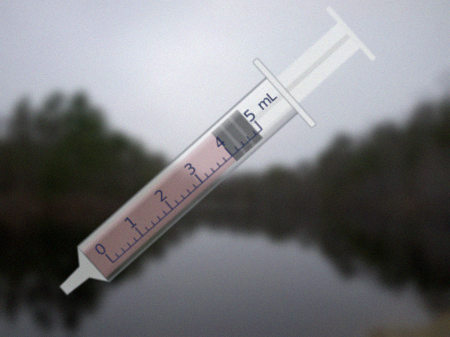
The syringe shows 4 mL
